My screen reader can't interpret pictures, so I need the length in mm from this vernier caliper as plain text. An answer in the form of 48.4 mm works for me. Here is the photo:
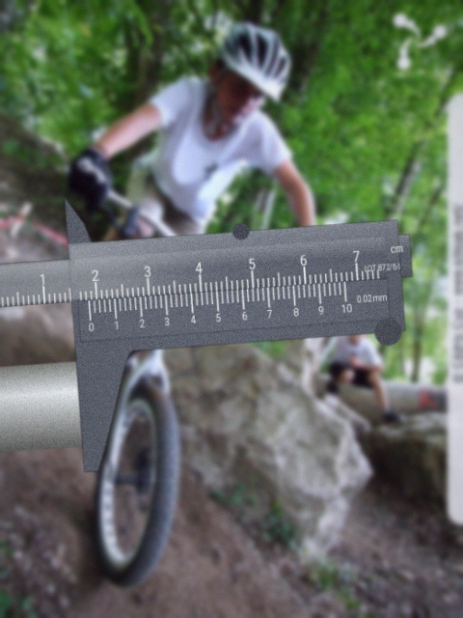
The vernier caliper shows 18.5 mm
